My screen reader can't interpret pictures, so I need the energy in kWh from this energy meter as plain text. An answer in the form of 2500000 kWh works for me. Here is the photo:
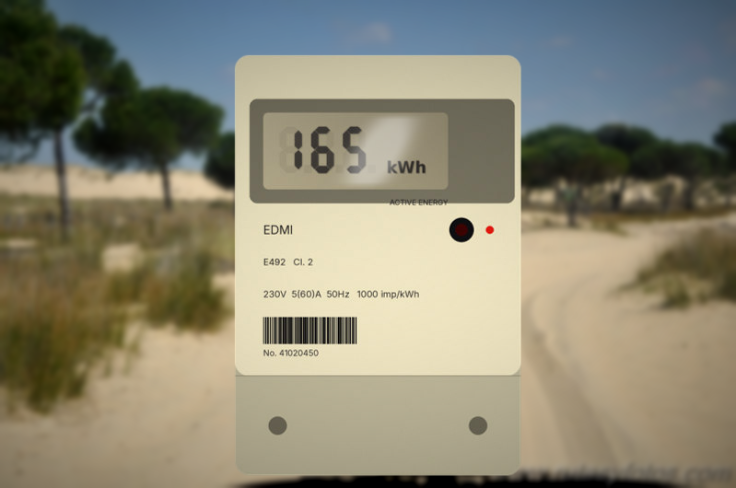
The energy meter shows 165 kWh
